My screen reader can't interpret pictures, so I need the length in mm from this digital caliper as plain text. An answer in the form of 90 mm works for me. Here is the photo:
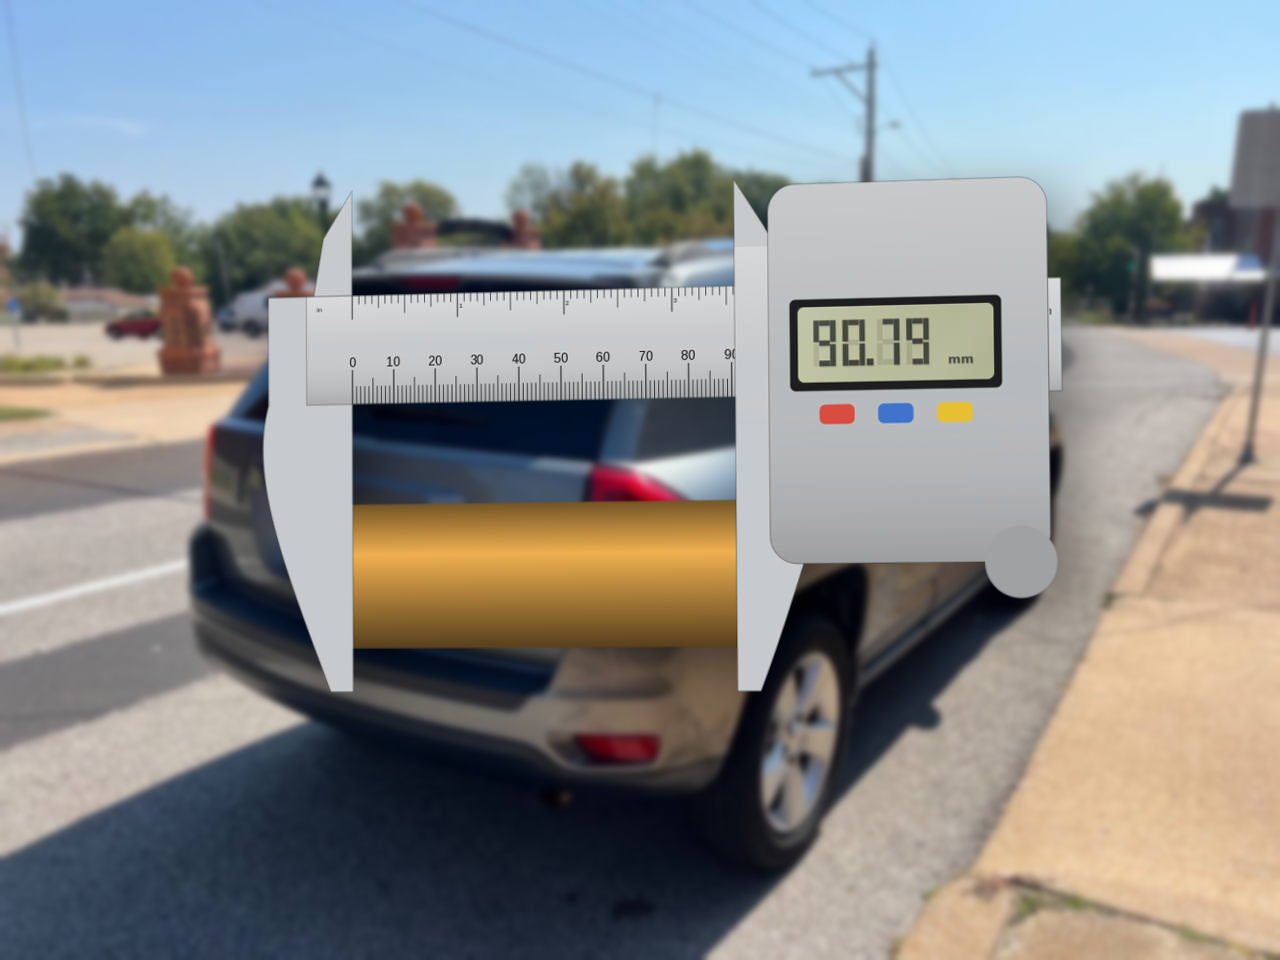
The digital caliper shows 90.79 mm
